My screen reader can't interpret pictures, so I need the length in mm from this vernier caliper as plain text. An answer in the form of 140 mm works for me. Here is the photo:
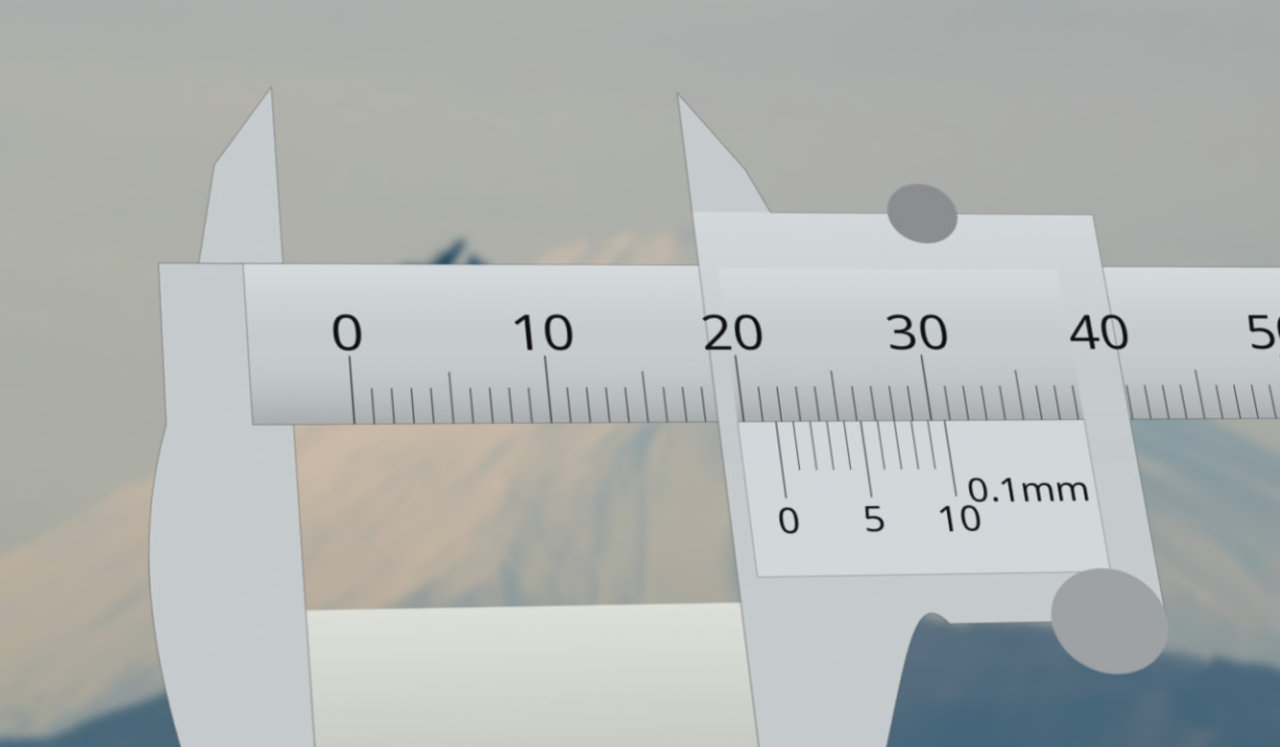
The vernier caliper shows 21.7 mm
